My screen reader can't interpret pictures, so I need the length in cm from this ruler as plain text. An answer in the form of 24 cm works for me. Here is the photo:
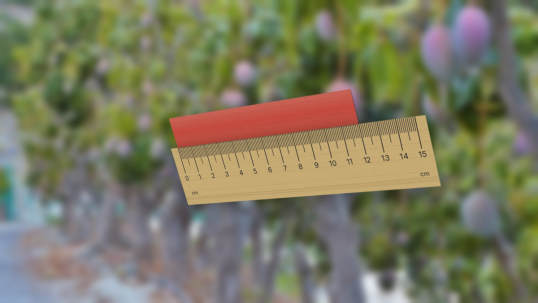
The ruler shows 12 cm
